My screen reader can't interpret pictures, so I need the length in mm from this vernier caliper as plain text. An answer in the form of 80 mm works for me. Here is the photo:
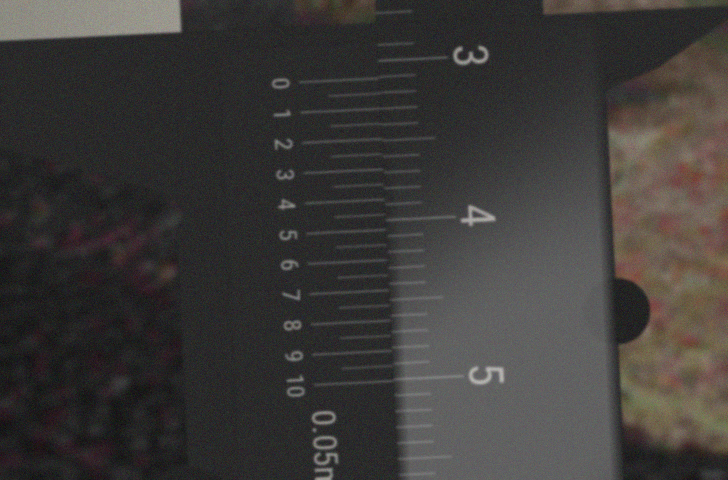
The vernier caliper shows 31.1 mm
